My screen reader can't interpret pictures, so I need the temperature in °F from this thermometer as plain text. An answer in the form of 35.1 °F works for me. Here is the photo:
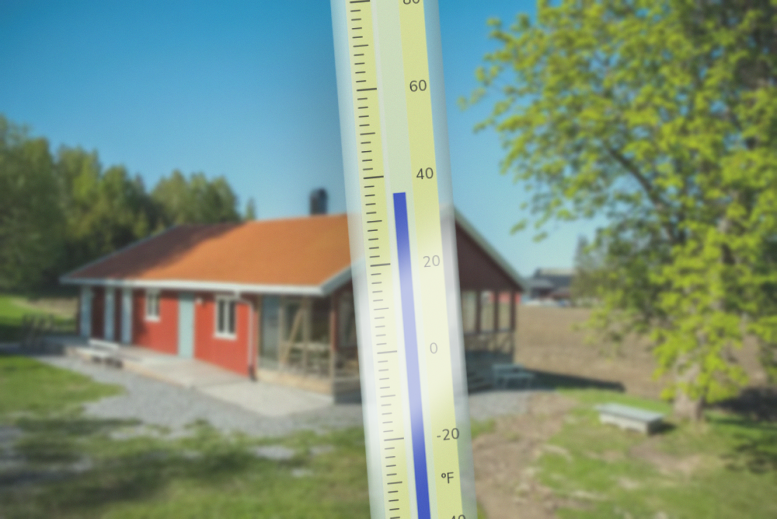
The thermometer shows 36 °F
